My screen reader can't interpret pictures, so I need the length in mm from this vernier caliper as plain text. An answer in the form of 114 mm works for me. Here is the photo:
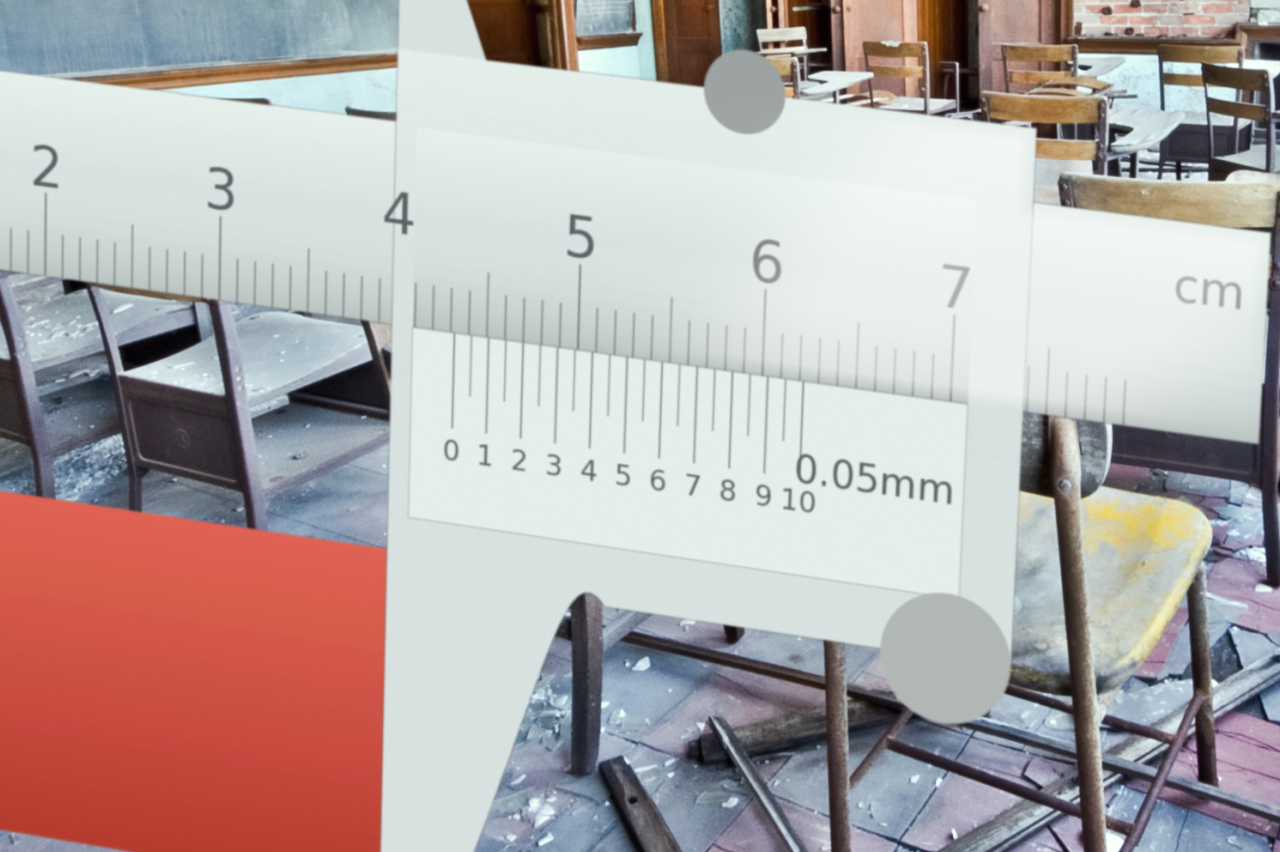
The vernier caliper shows 43.2 mm
